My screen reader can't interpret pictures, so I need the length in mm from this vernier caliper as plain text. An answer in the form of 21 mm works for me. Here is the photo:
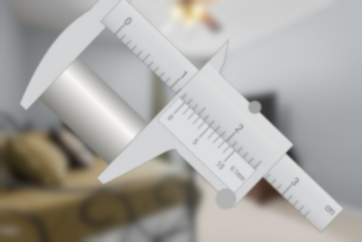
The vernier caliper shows 12.6 mm
